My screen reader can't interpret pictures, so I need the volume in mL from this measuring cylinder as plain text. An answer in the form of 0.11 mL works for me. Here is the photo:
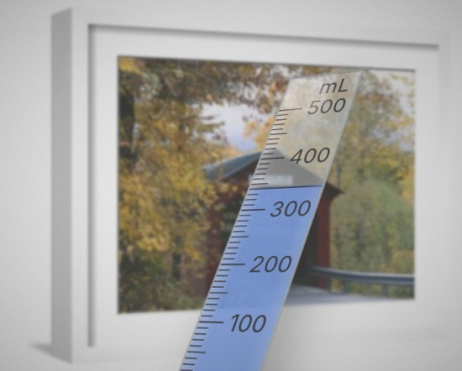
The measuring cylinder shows 340 mL
